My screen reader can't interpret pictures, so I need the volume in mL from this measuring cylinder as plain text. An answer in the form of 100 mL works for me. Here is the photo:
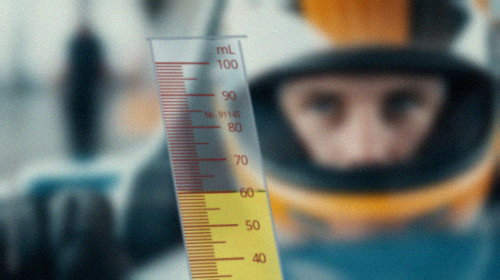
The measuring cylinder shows 60 mL
